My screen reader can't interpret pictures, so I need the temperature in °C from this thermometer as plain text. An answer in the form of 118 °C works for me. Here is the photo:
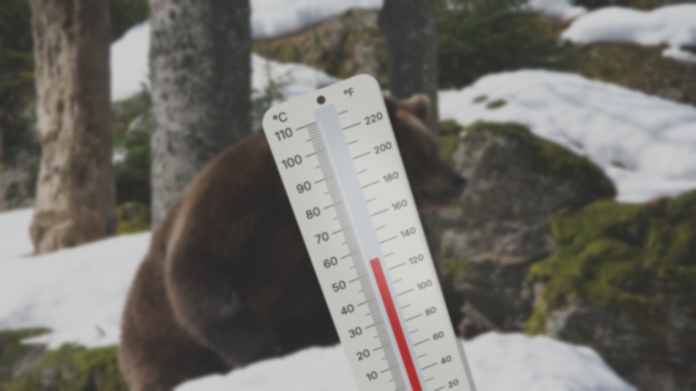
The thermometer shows 55 °C
